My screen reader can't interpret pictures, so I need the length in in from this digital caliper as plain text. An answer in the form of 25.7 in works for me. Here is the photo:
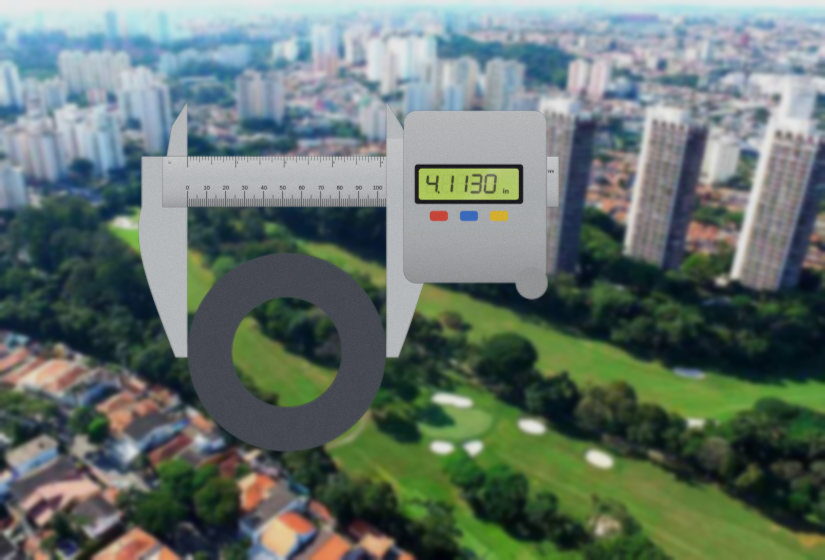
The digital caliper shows 4.1130 in
